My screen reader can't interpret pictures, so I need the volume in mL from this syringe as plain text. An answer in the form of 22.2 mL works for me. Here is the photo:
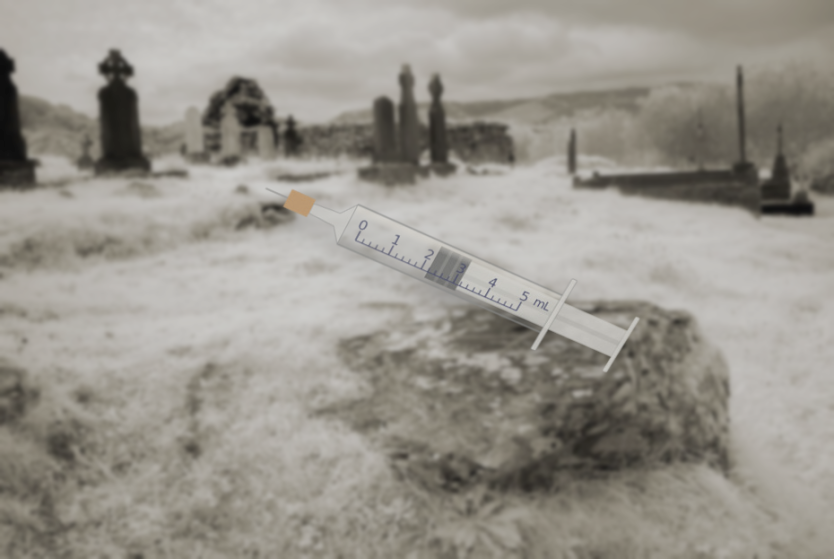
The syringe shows 2.2 mL
